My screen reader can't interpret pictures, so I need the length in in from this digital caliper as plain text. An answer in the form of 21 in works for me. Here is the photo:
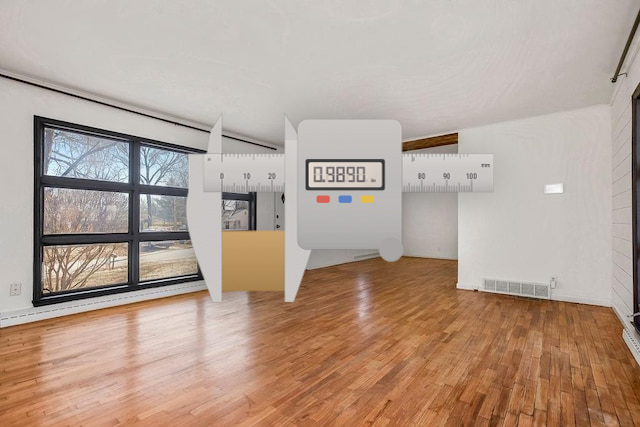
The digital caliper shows 0.9890 in
